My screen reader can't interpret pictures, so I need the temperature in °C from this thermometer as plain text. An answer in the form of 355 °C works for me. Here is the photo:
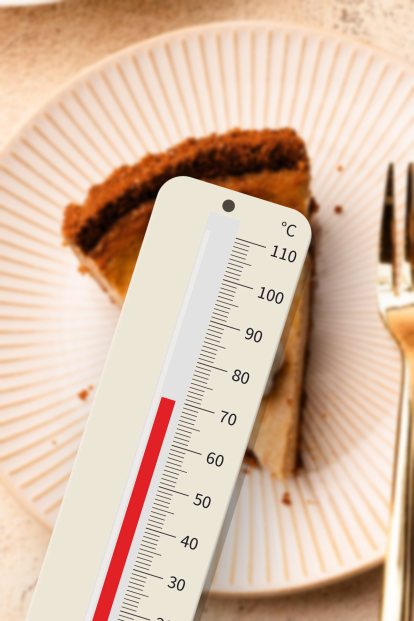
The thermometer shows 70 °C
